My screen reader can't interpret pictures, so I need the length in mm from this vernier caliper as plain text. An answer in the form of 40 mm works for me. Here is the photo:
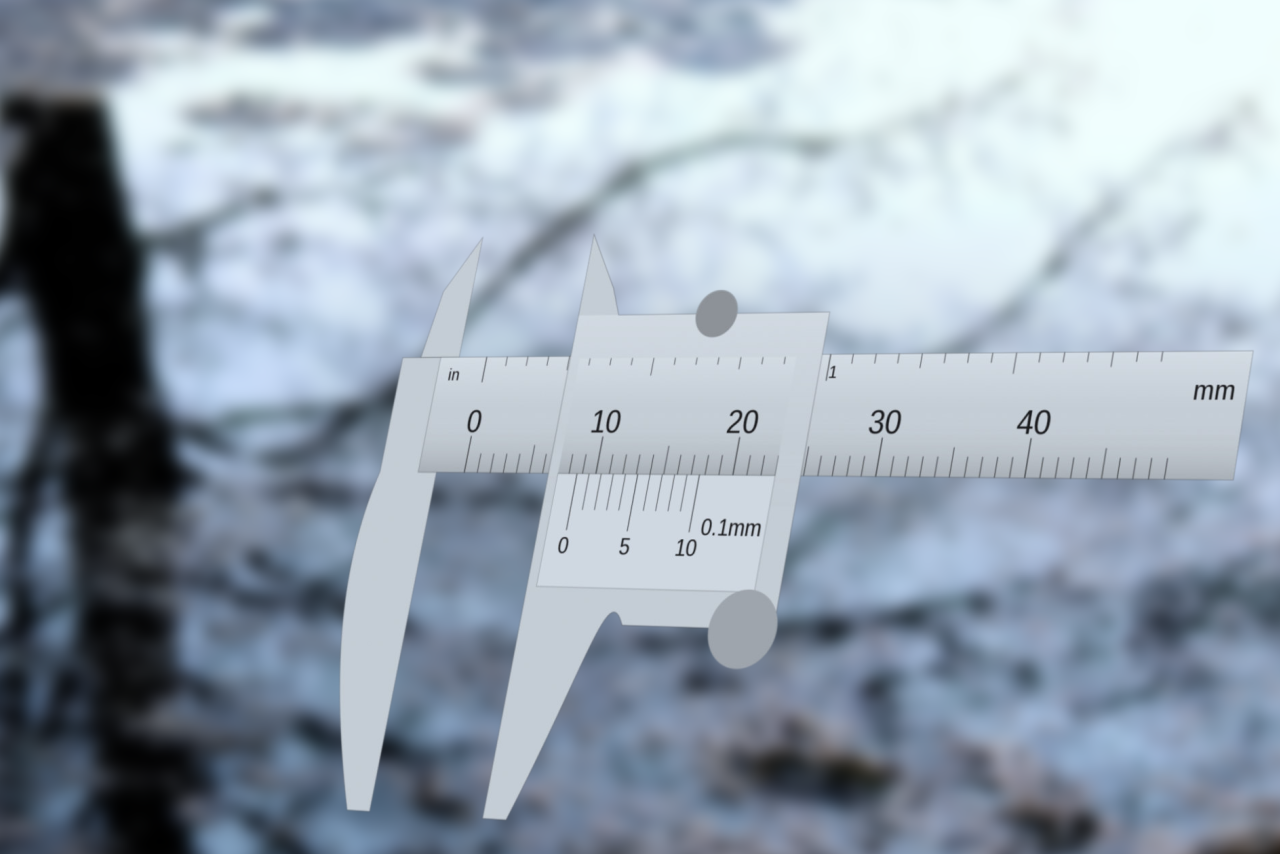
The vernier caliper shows 8.6 mm
